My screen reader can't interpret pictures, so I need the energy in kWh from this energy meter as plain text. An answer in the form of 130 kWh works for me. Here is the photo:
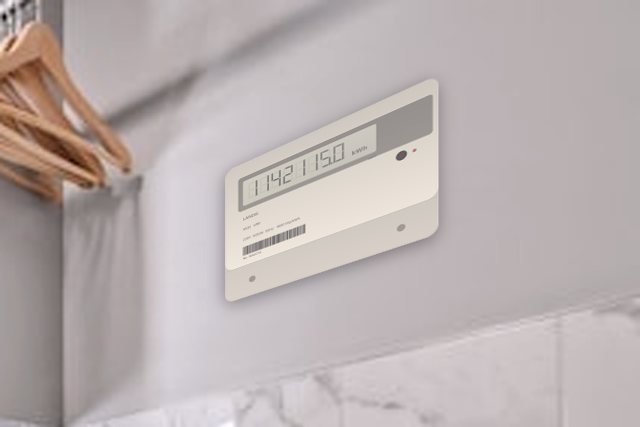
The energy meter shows 1142115.0 kWh
